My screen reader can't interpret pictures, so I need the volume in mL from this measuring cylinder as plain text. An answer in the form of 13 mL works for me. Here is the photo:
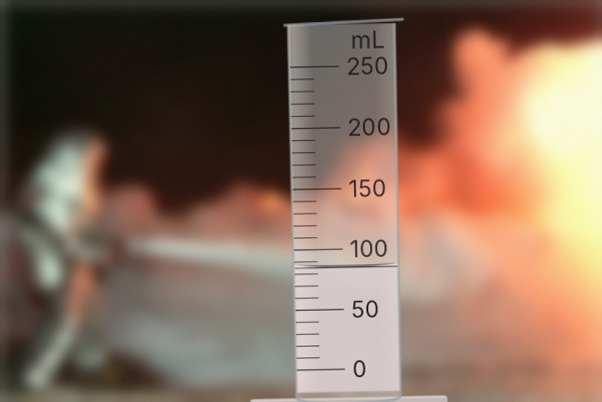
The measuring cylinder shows 85 mL
